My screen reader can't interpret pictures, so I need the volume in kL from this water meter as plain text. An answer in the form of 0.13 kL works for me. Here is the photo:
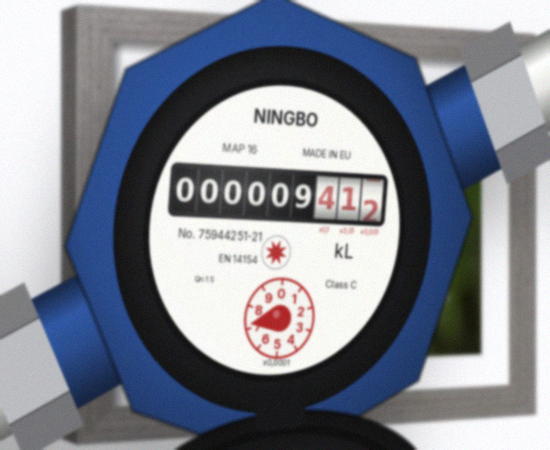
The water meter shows 9.4117 kL
